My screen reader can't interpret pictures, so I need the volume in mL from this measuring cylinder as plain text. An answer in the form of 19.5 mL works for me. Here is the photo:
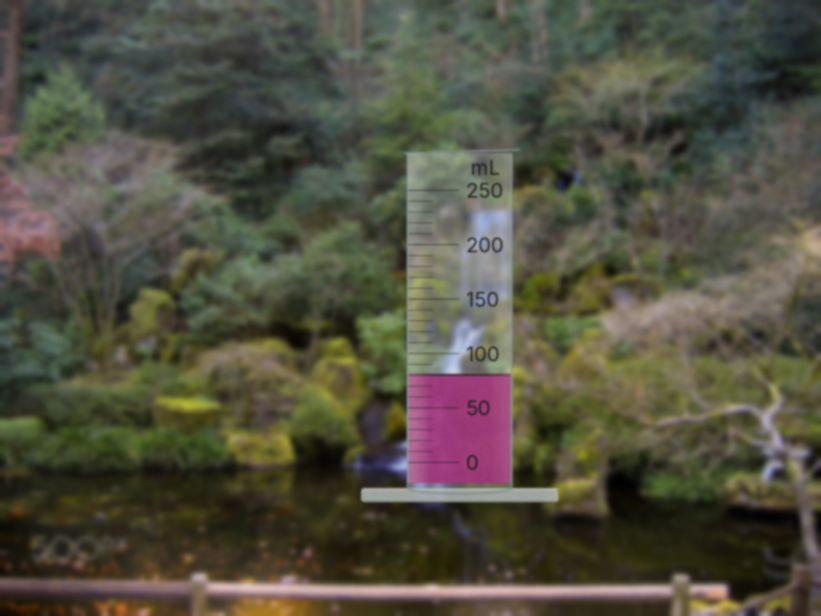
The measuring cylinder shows 80 mL
